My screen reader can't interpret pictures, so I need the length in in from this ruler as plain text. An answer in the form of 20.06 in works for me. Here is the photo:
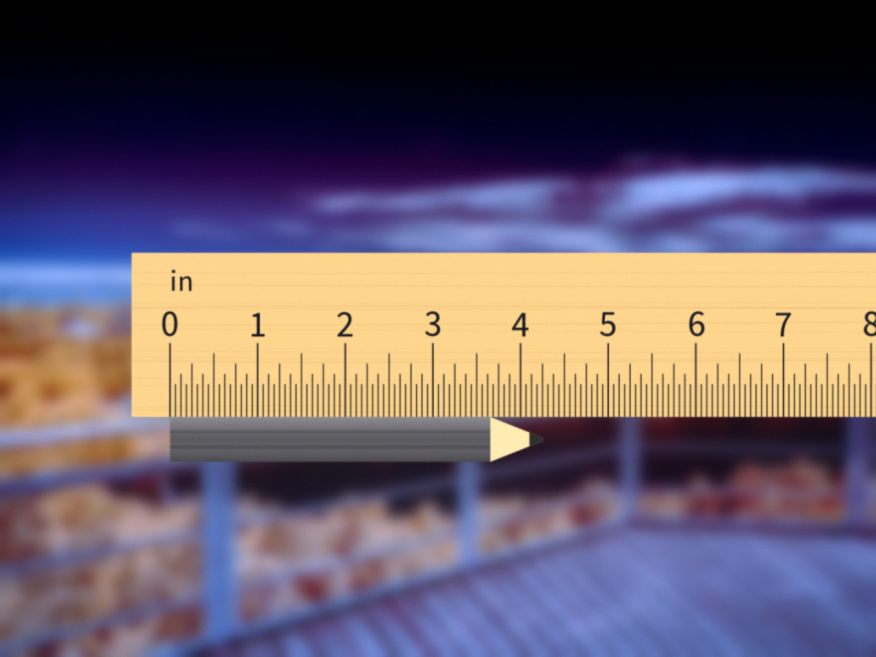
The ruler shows 4.25 in
